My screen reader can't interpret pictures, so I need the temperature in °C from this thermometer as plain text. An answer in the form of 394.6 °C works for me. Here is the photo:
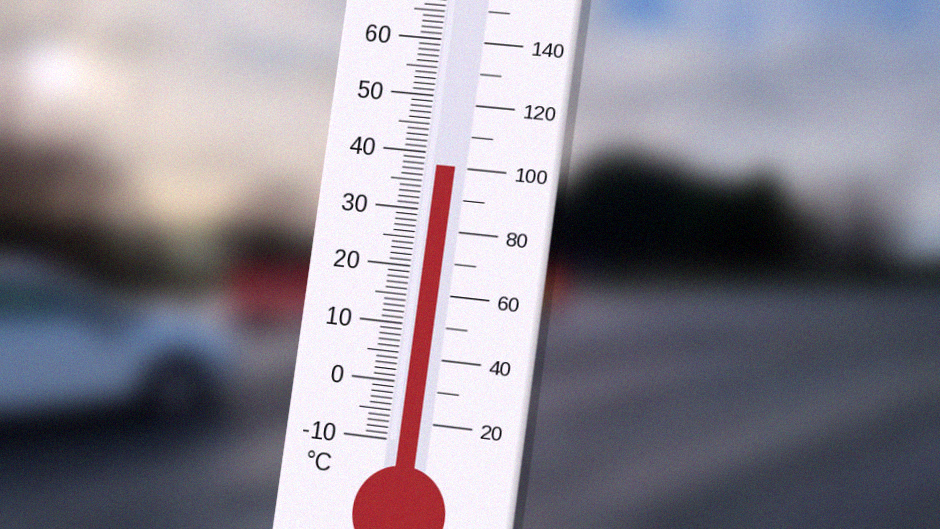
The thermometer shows 38 °C
